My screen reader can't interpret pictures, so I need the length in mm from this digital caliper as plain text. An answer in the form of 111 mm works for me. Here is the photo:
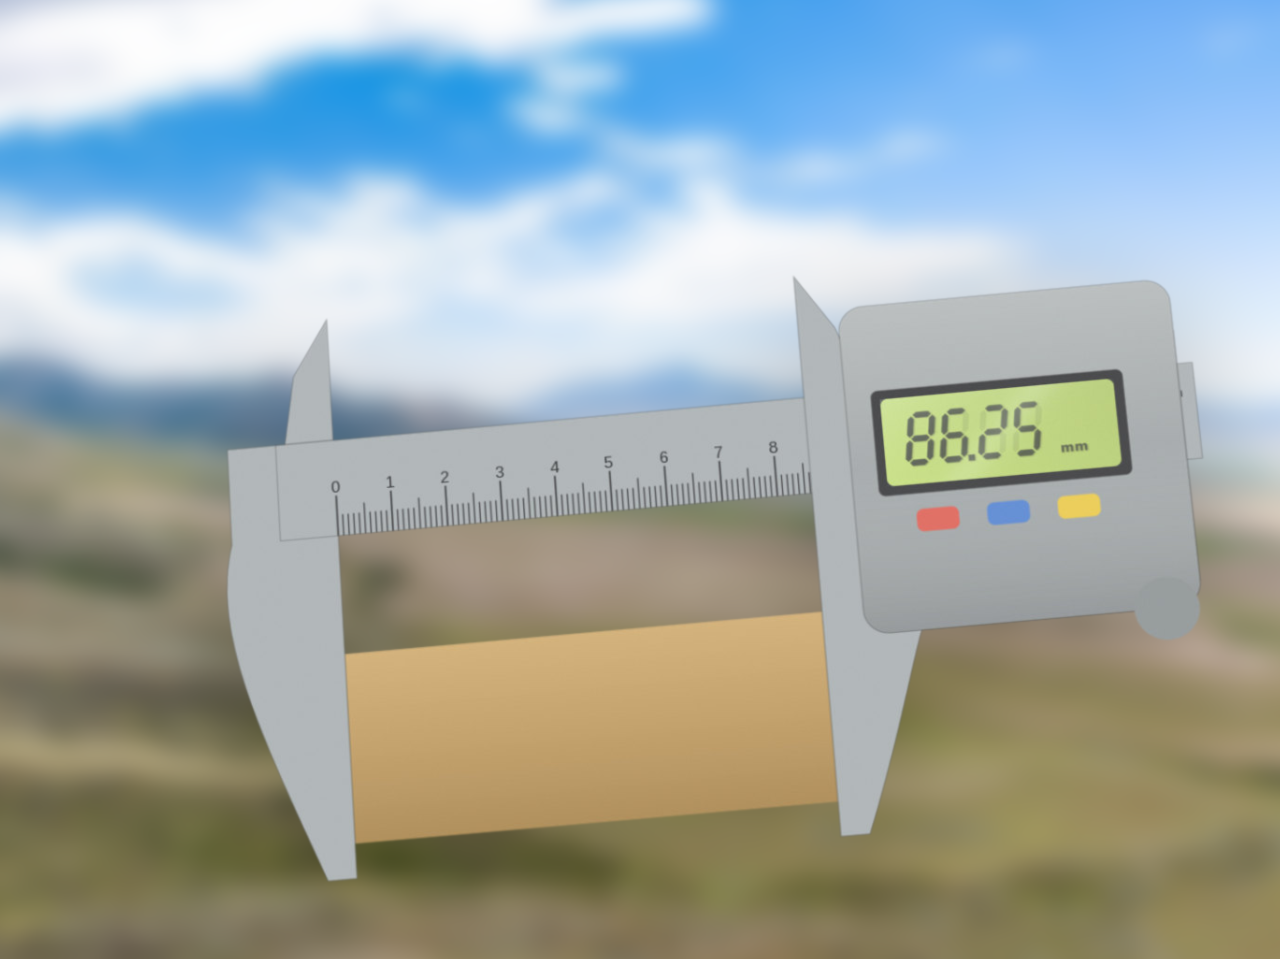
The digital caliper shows 86.25 mm
